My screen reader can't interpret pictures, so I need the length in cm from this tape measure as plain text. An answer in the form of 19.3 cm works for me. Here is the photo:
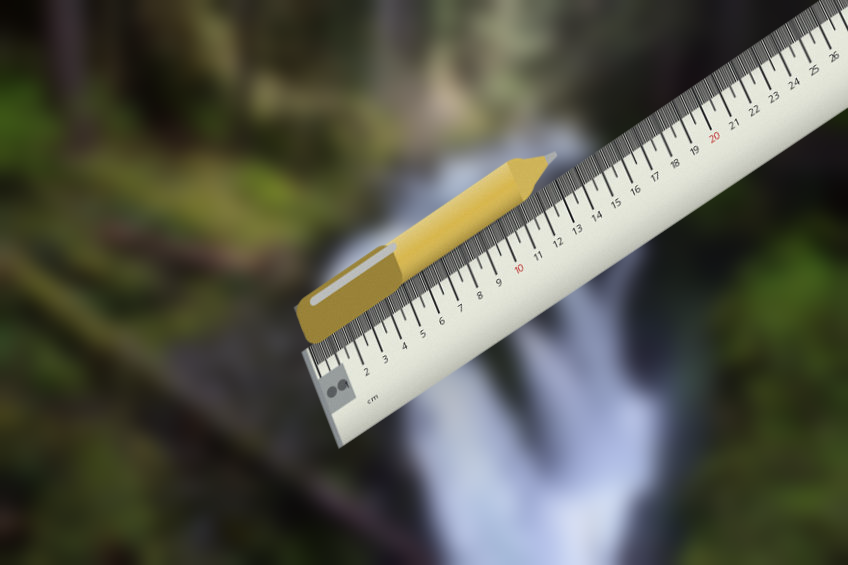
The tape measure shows 13.5 cm
